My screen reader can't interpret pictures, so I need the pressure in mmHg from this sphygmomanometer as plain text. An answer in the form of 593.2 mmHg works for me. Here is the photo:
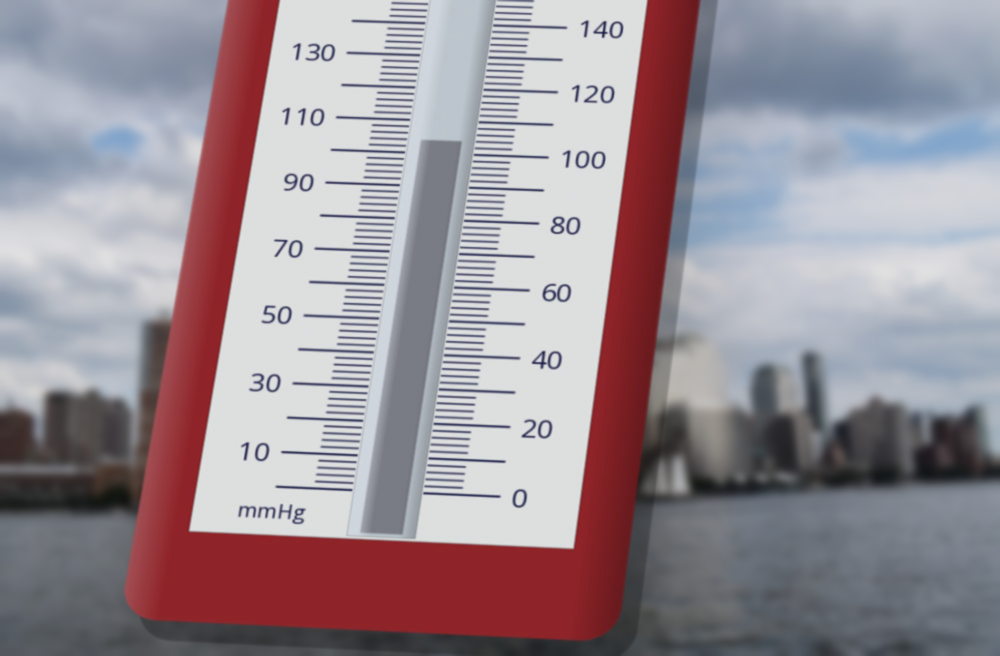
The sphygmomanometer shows 104 mmHg
